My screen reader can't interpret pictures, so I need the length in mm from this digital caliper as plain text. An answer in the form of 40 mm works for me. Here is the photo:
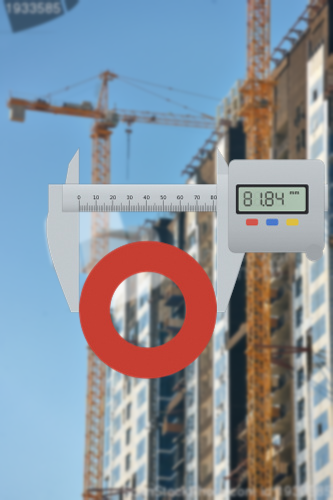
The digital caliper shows 81.84 mm
